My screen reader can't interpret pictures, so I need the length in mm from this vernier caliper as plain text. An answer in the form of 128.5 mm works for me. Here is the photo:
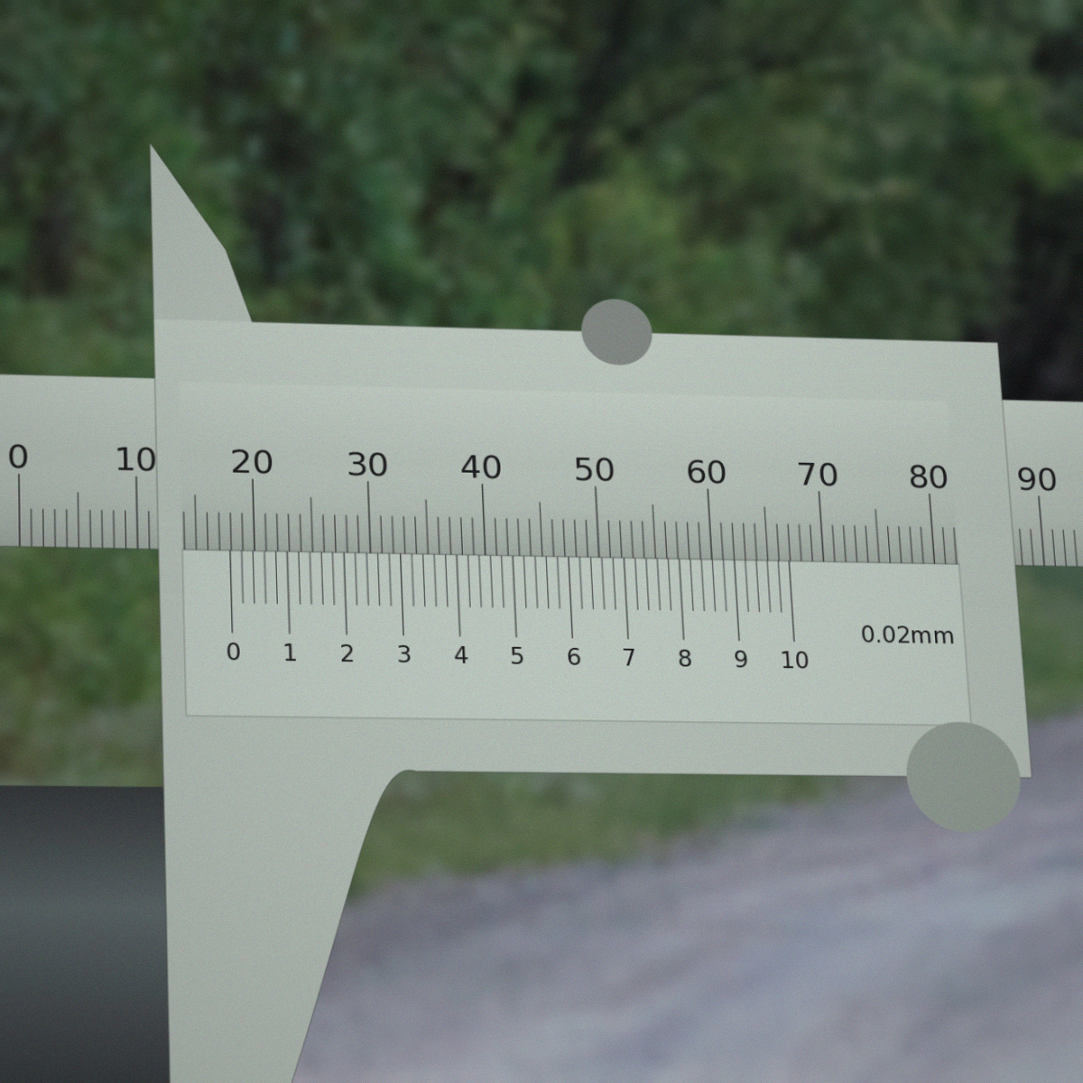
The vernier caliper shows 17.9 mm
